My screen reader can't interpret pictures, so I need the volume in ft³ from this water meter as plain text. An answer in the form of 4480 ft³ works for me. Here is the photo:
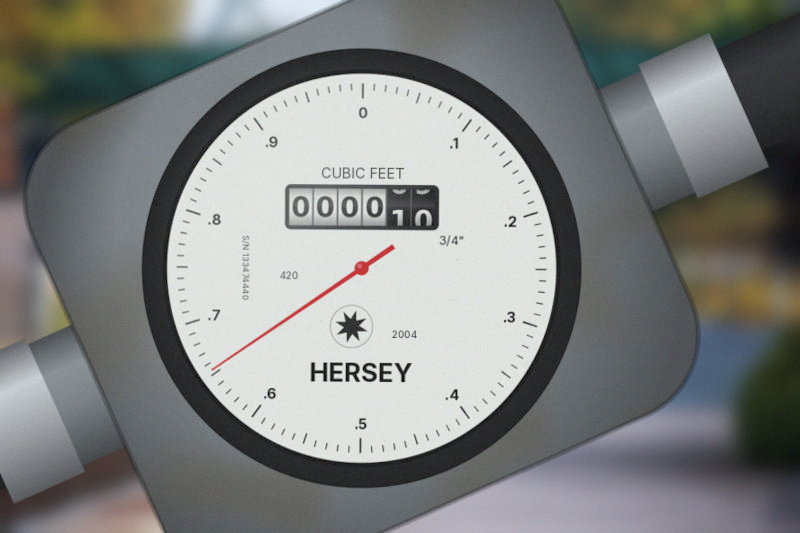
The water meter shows 9.65 ft³
